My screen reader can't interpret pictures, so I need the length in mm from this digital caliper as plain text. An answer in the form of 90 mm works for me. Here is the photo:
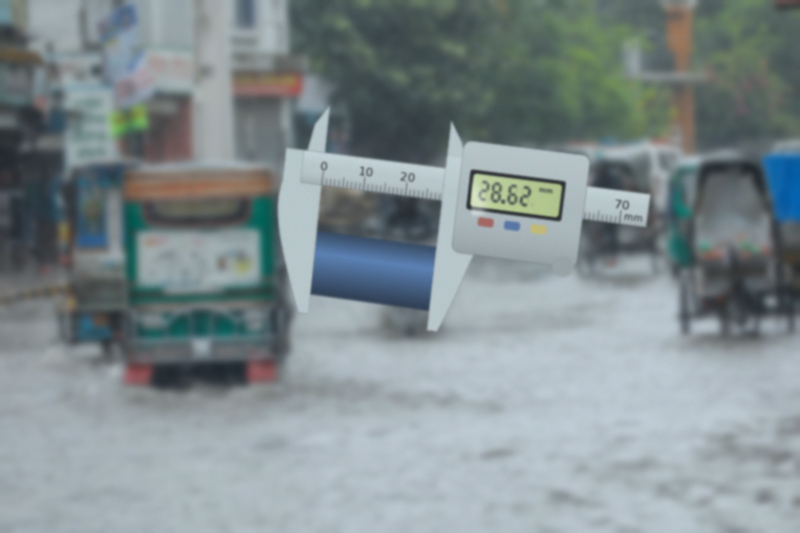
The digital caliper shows 28.62 mm
